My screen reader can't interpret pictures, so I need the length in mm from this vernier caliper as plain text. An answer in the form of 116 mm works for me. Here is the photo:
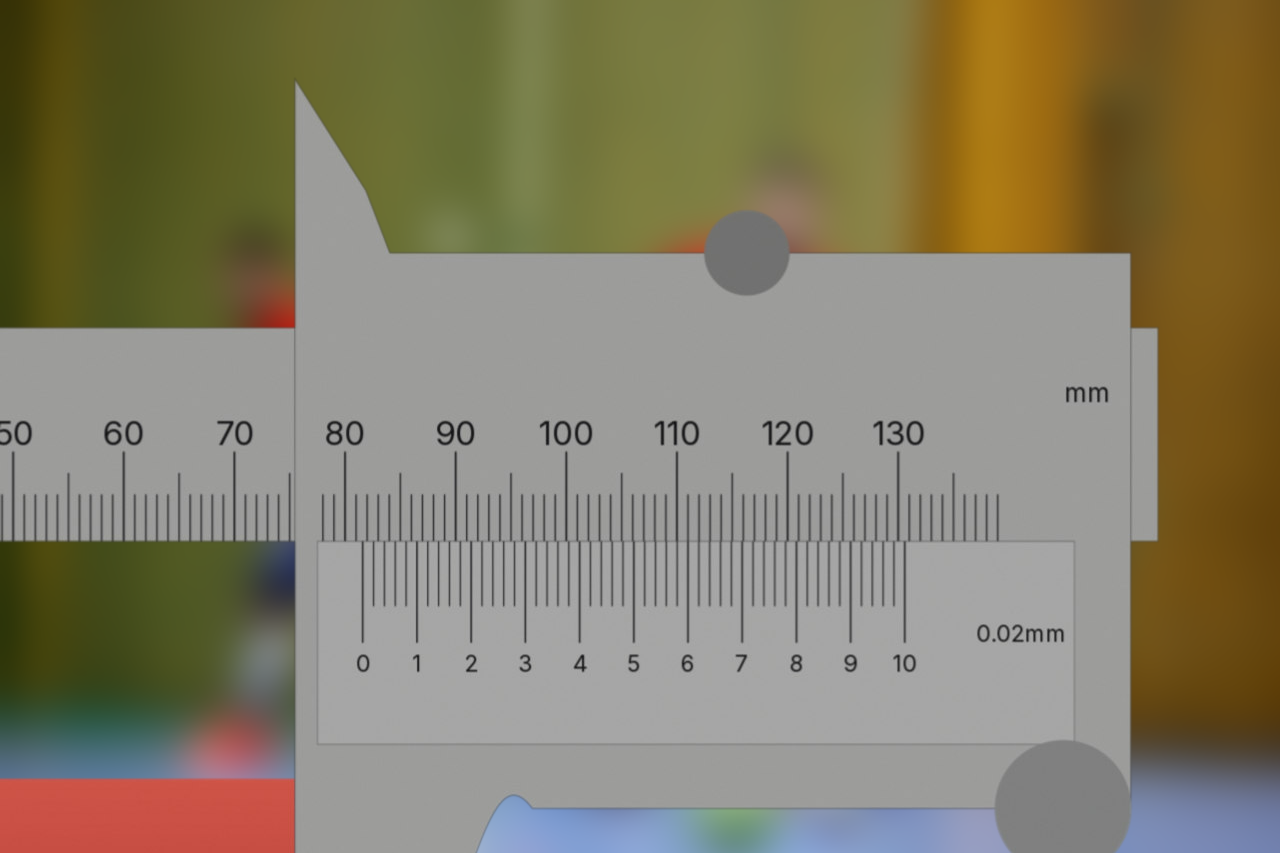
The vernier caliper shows 81.6 mm
